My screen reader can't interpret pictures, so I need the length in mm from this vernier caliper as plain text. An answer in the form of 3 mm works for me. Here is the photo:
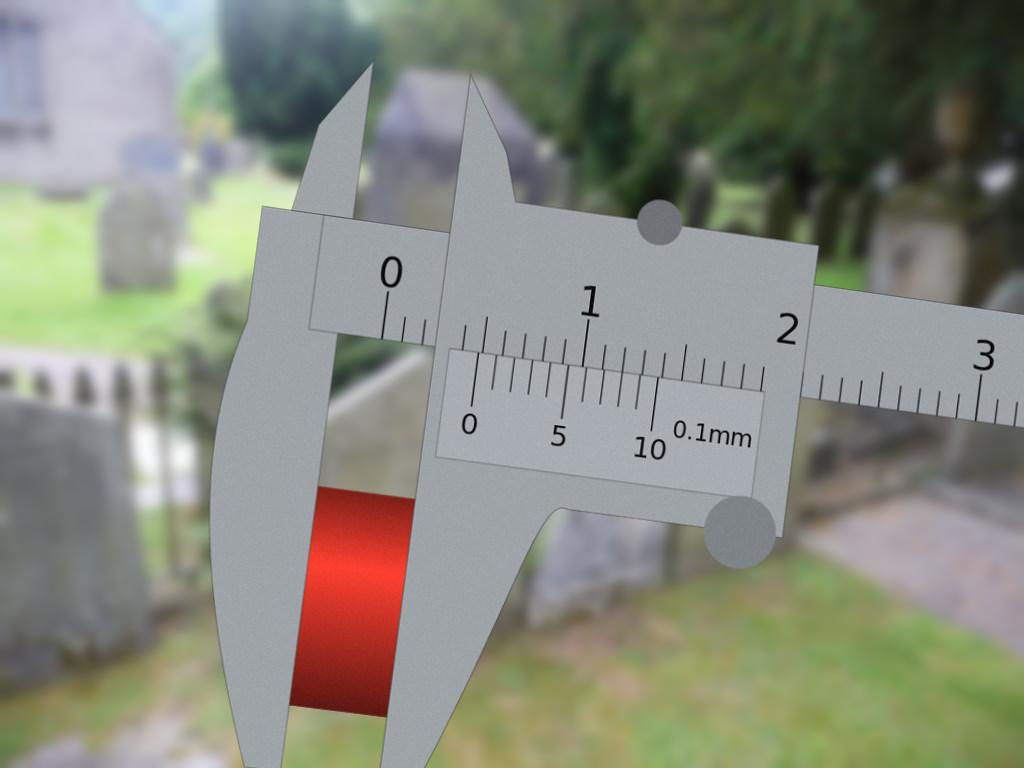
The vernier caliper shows 4.8 mm
